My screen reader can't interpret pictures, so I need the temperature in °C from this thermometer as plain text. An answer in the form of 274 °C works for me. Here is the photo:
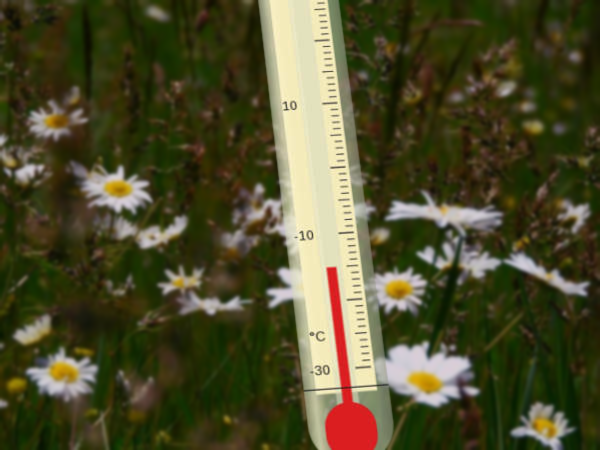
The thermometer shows -15 °C
